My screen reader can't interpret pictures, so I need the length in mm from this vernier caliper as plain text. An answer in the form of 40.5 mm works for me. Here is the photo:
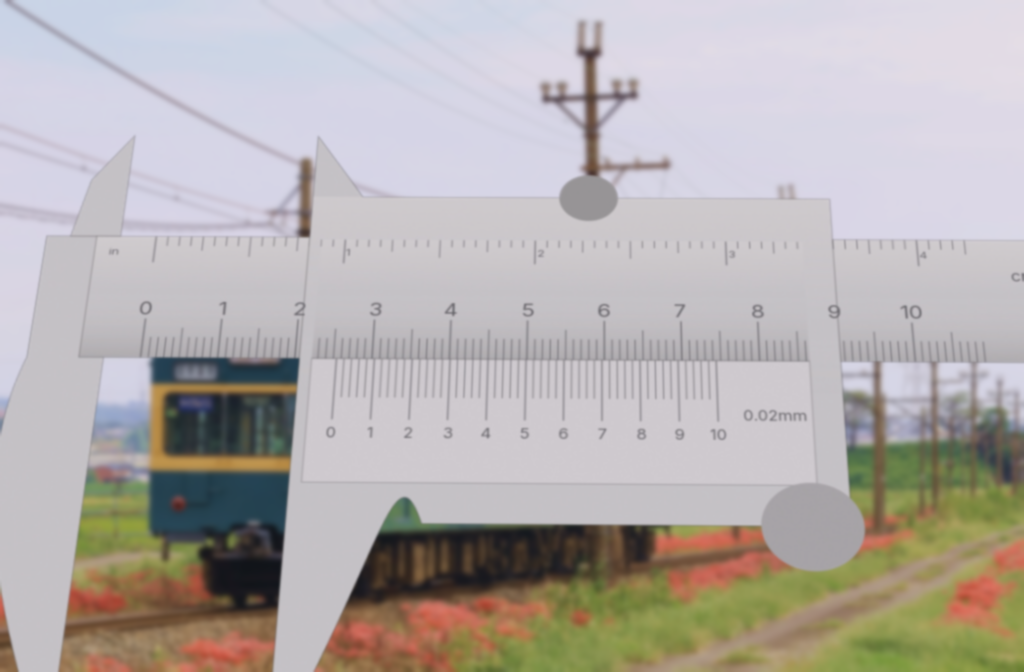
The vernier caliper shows 25.4 mm
